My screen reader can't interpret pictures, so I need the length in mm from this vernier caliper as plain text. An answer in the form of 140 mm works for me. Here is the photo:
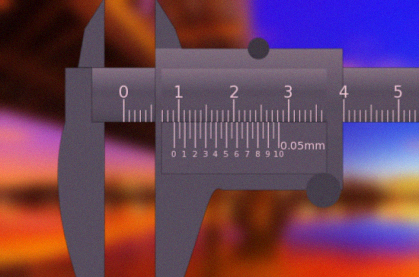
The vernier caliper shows 9.2 mm
